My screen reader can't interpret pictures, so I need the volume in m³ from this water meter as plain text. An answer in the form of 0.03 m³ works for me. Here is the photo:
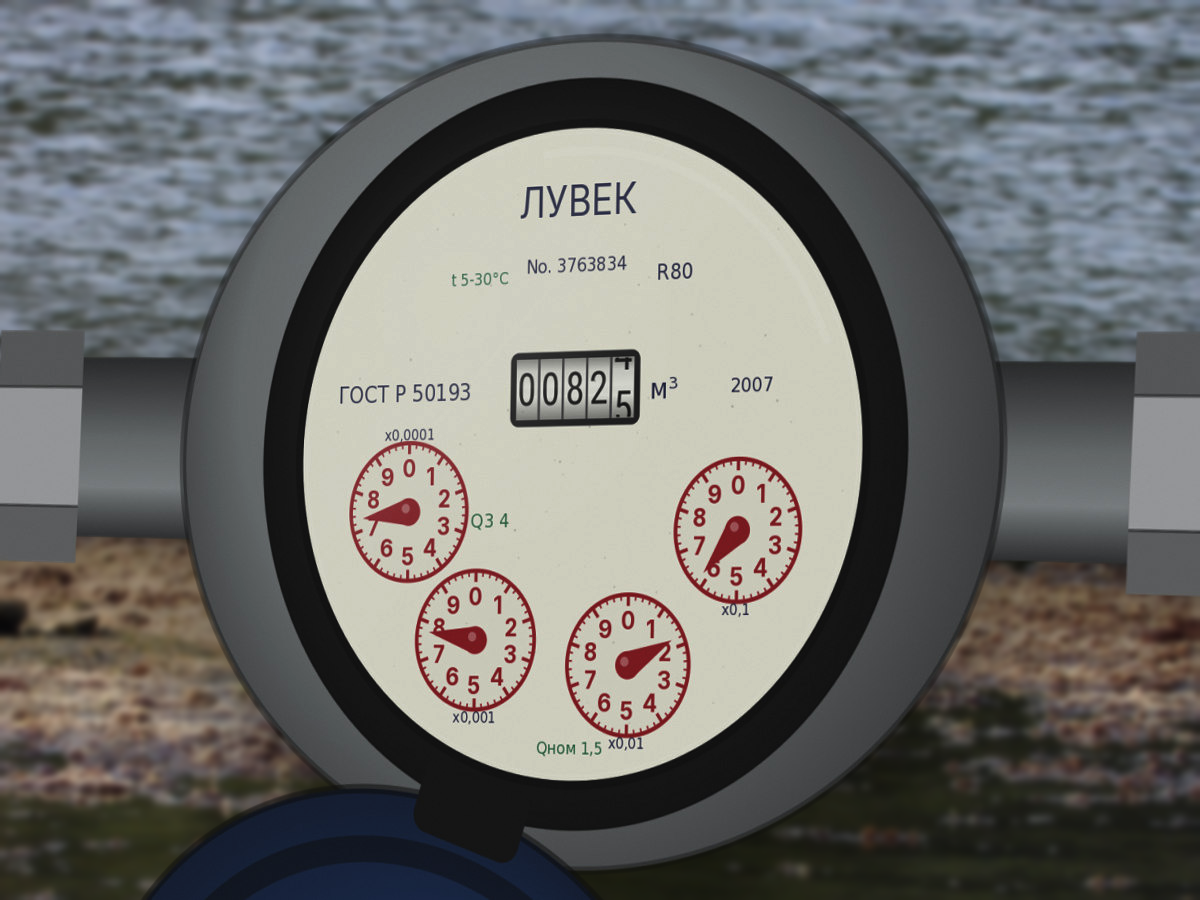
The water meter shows 824.6177 m³
